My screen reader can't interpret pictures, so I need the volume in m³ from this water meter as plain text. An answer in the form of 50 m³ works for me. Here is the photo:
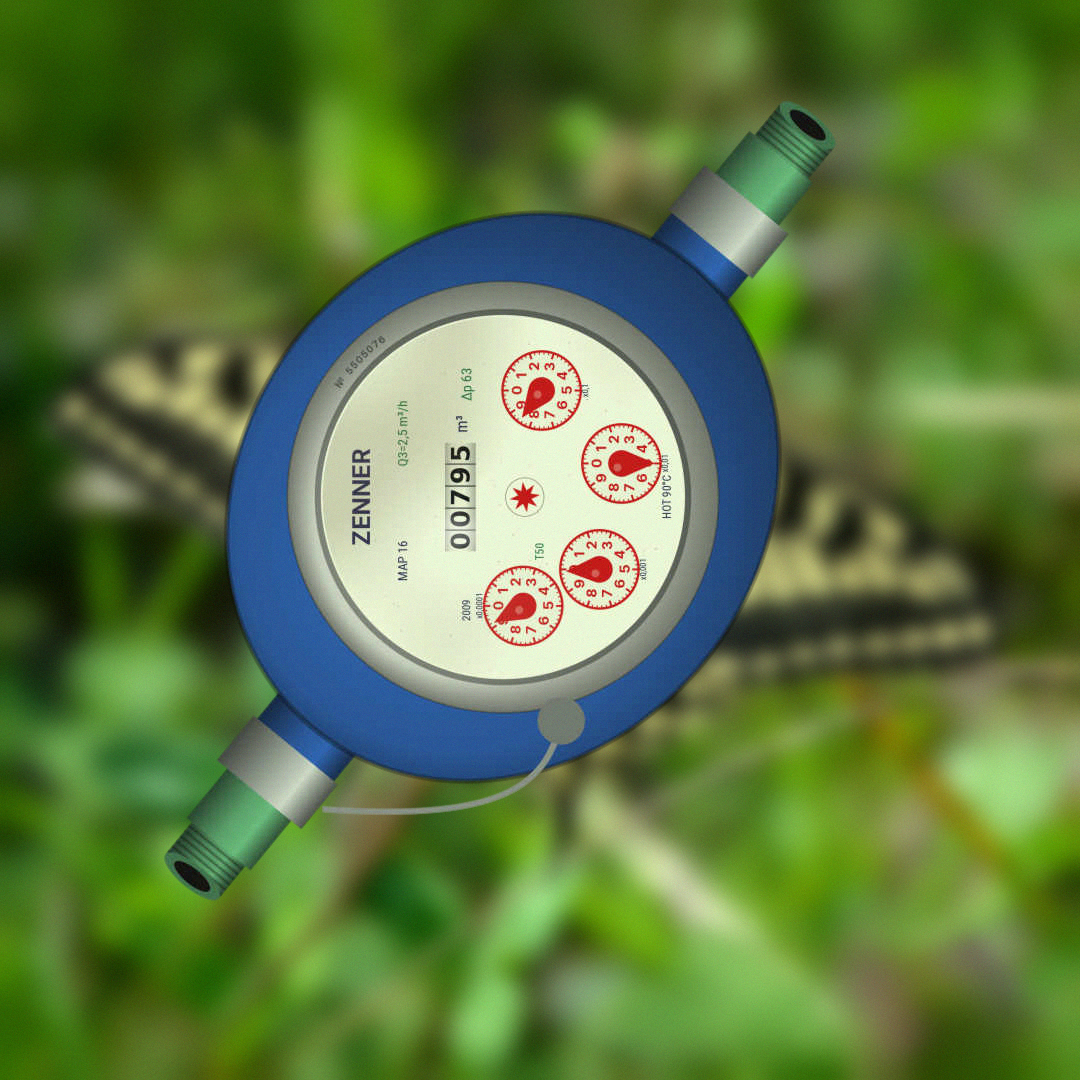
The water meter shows 795.8499 m³
